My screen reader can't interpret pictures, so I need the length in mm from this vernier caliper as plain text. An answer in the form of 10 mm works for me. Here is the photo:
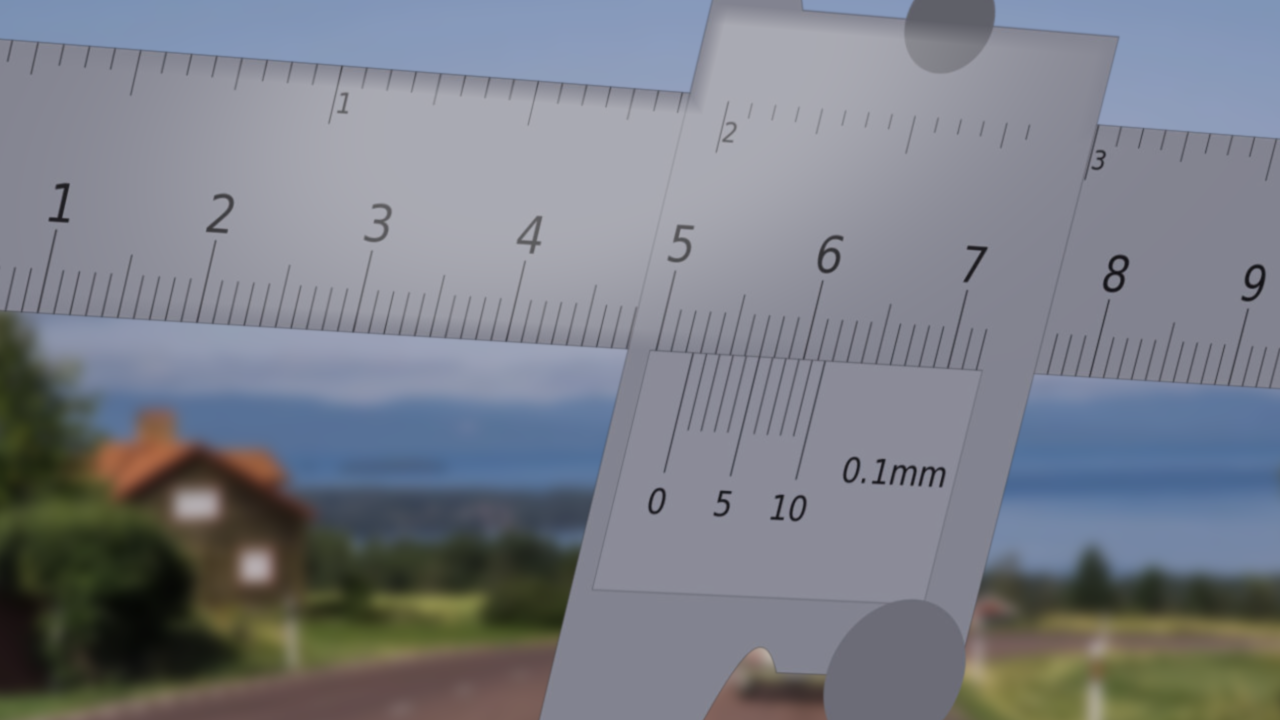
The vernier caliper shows 52.5 mm
